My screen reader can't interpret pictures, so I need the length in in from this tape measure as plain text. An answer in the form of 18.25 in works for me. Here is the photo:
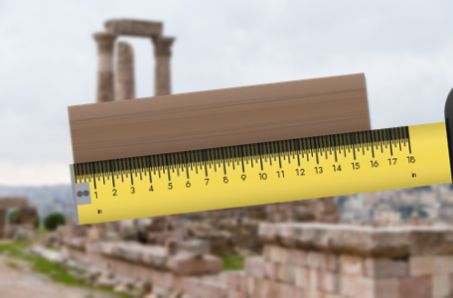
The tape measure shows 16 in
